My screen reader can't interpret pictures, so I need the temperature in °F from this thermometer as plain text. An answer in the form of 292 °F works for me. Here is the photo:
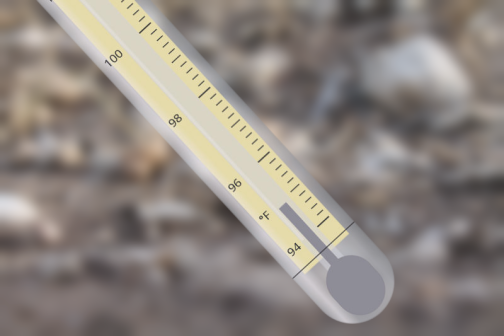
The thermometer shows 94.9 °F
